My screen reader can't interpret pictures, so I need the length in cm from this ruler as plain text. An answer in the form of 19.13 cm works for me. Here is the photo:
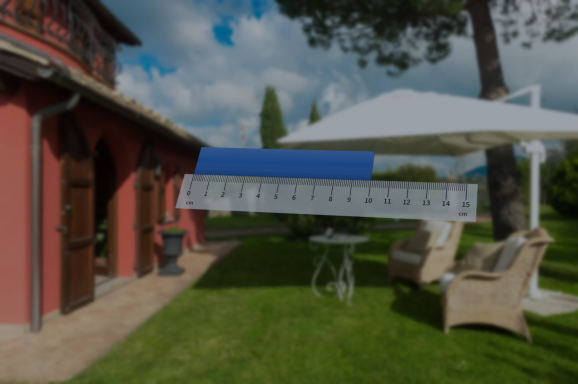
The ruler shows 10 cm
